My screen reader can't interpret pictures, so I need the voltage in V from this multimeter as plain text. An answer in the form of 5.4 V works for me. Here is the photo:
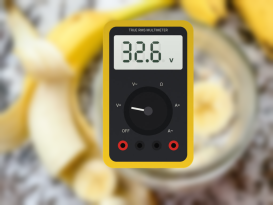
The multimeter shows 32.6 V
